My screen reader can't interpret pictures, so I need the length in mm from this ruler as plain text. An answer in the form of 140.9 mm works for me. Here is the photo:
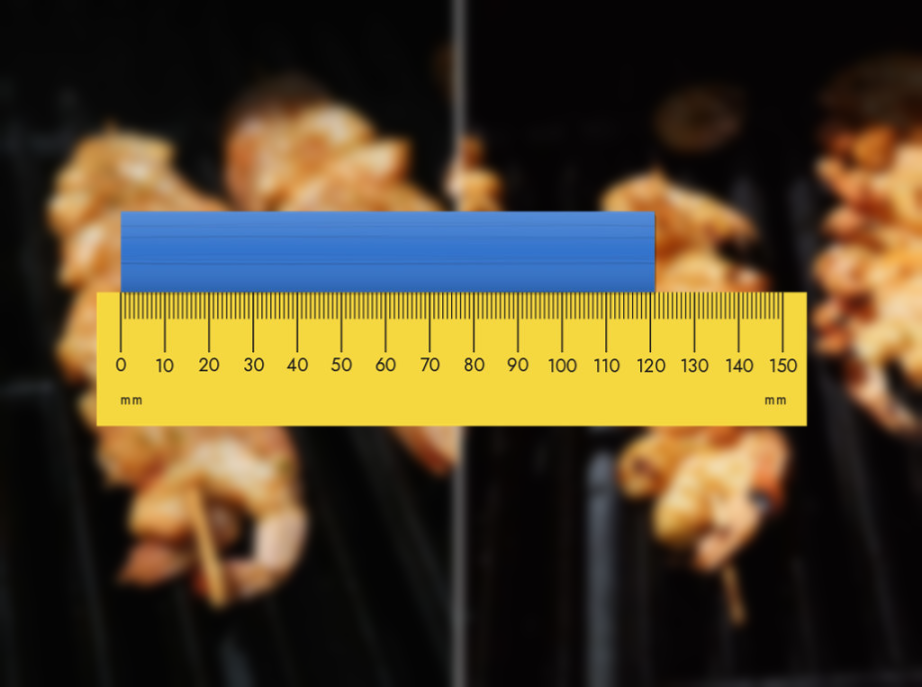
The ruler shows 121 mm
